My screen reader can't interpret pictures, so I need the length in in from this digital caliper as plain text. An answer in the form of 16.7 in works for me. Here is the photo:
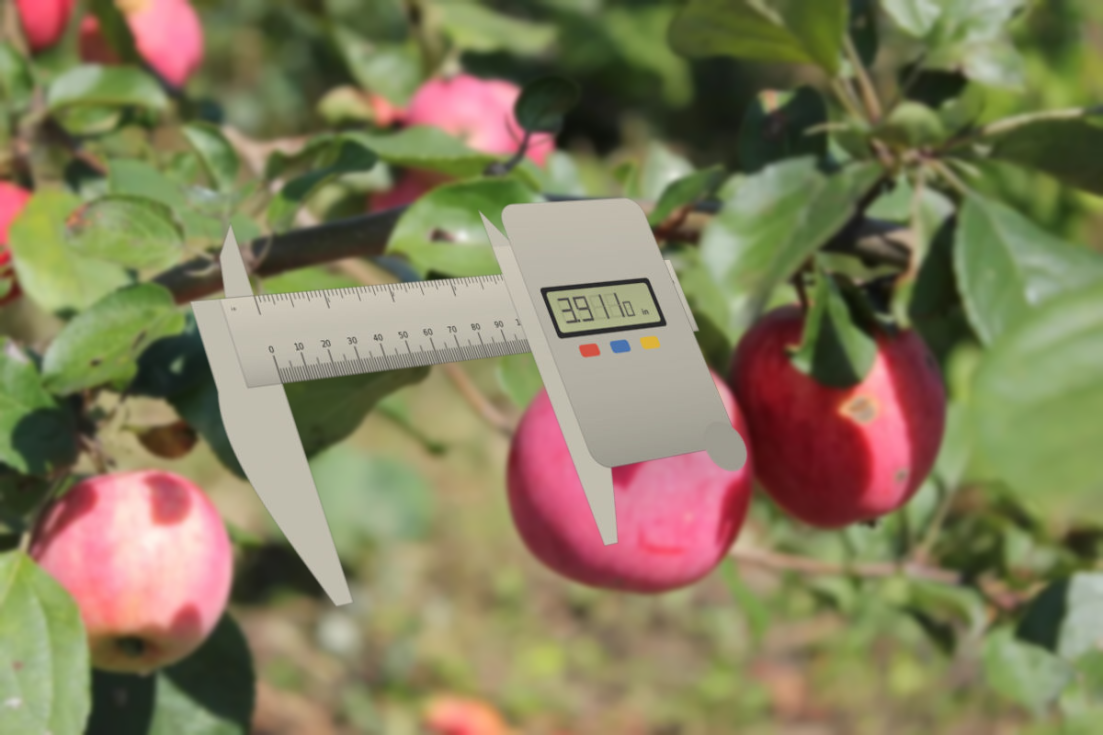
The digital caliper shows 3.9110 in
